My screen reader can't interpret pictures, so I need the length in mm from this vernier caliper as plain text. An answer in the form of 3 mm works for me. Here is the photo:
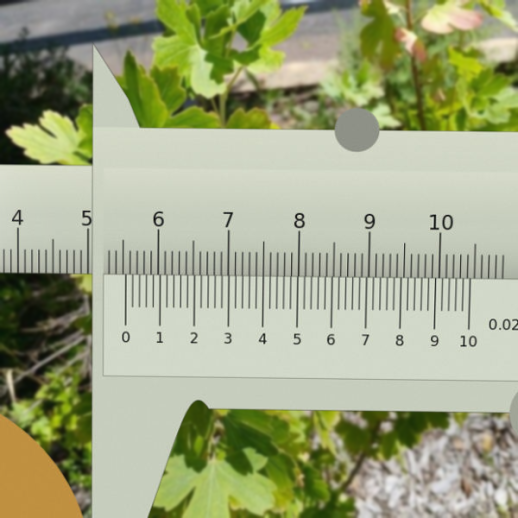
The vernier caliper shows 55.4 mm
